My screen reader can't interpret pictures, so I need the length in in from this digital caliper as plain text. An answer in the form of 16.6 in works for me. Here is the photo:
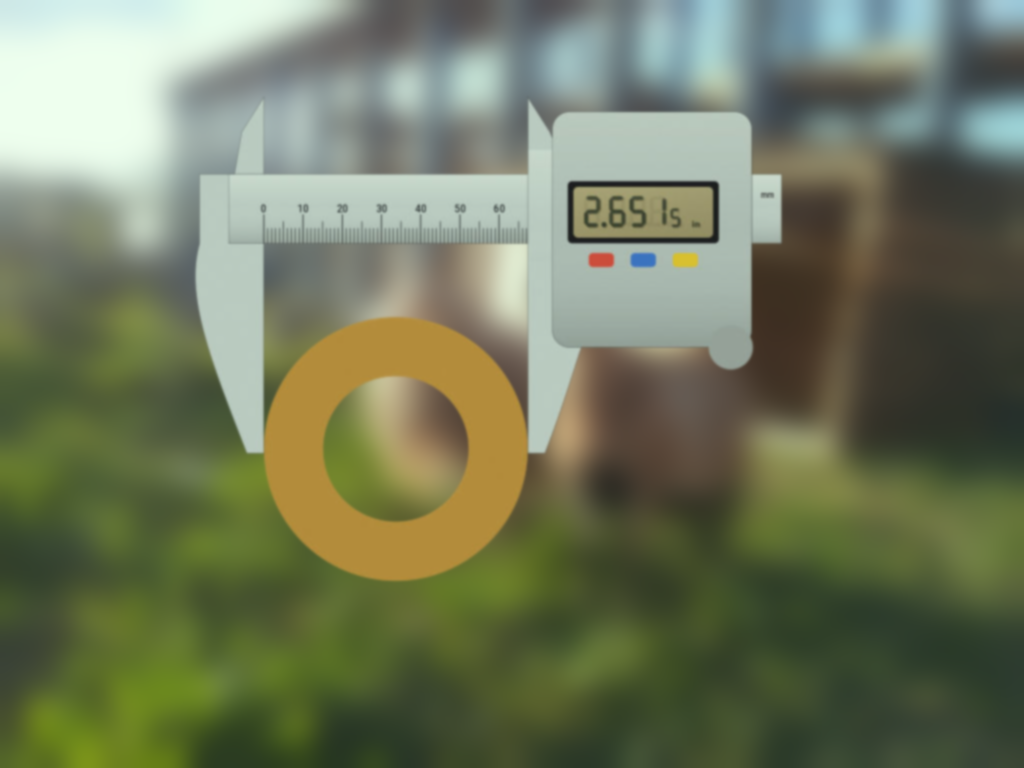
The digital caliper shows 2.6515 in
